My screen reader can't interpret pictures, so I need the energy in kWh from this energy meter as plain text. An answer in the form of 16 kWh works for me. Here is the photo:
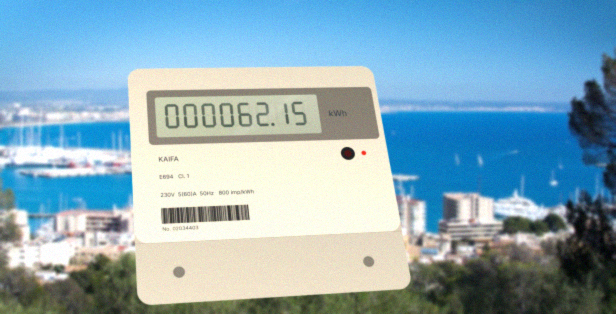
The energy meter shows 62.15 kWh
